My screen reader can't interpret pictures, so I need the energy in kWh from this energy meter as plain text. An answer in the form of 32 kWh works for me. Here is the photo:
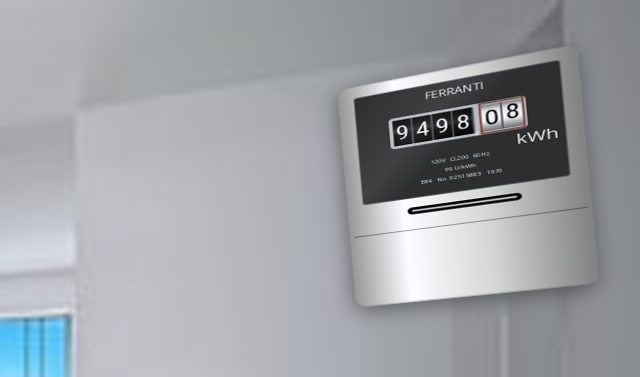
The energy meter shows 9498.08 kWh
